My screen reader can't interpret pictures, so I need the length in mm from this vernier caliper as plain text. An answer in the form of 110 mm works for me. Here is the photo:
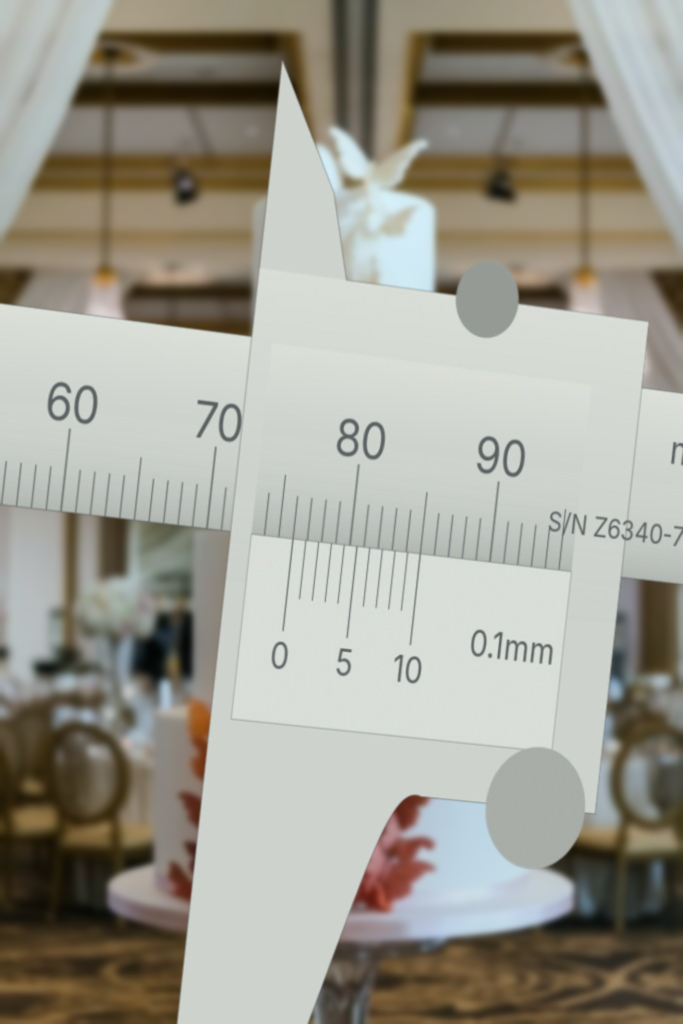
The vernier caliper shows 76.0 mm
